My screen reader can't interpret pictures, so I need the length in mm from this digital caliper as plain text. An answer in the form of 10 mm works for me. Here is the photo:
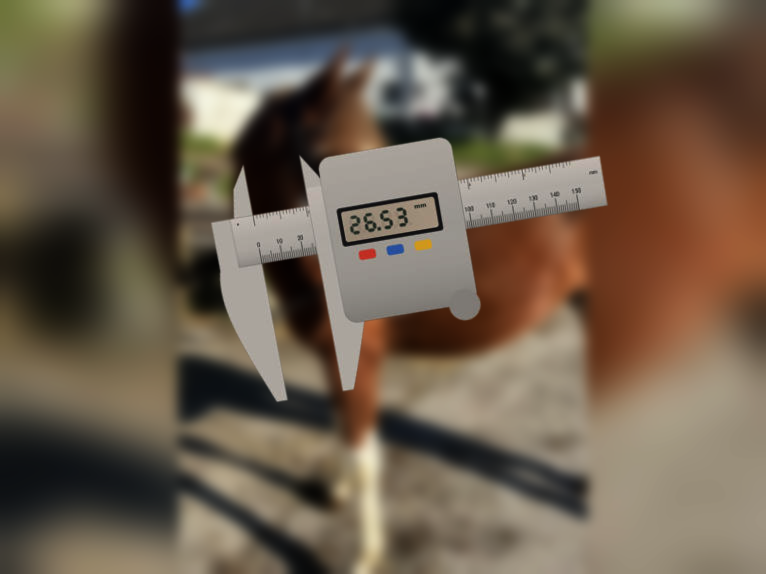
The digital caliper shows 26.53 mm
